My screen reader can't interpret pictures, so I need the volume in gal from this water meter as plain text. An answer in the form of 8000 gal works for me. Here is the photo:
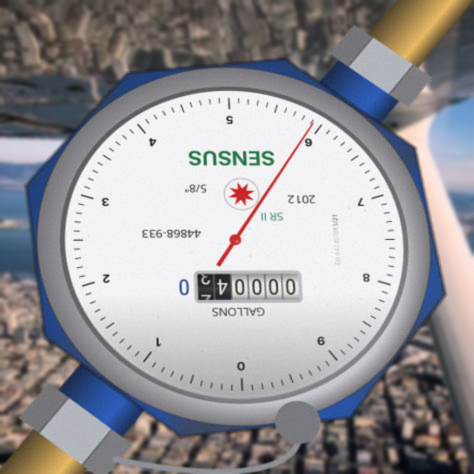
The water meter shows 425.9 gal
